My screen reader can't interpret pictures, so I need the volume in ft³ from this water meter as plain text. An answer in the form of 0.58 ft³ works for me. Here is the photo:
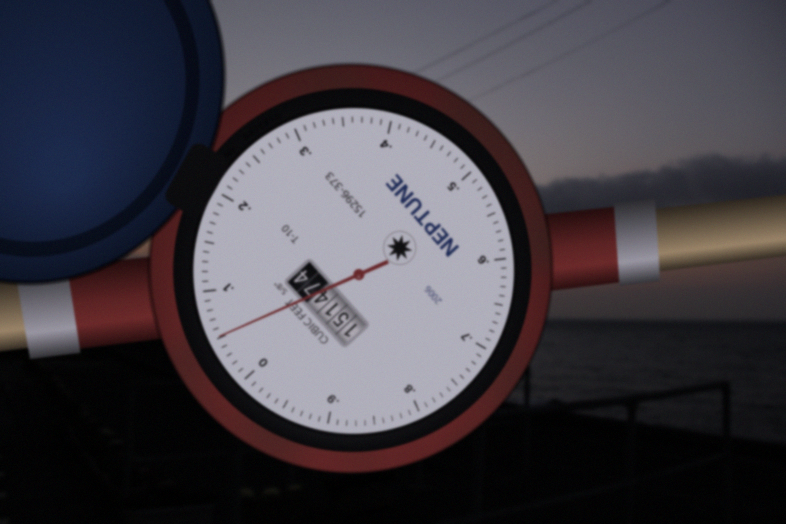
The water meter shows 151474.05 ft³
